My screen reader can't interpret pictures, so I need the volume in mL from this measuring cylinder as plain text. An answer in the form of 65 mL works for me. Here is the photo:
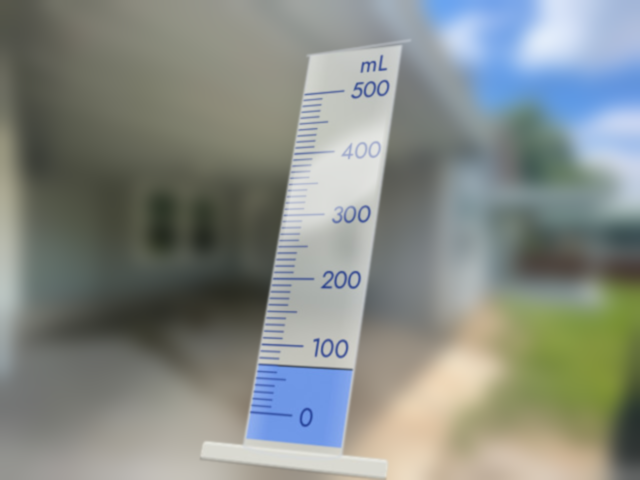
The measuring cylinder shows 70 mL
